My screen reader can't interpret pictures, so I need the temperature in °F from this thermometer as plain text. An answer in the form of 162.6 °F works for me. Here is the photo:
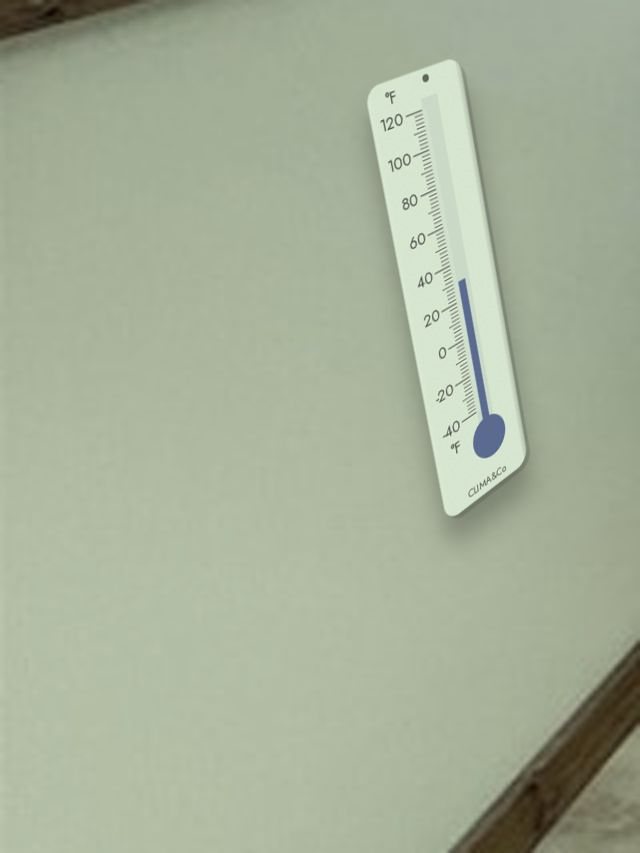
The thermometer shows 30 °F
